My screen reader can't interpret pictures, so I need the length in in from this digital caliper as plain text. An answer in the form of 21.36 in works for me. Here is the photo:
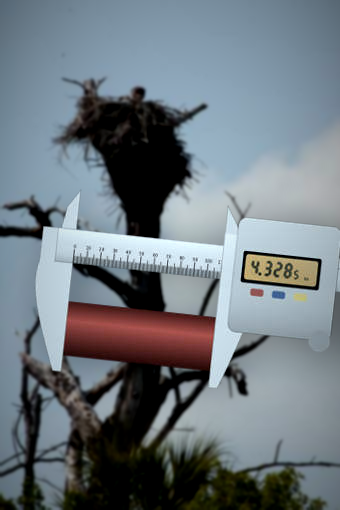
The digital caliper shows 4.3285 in
